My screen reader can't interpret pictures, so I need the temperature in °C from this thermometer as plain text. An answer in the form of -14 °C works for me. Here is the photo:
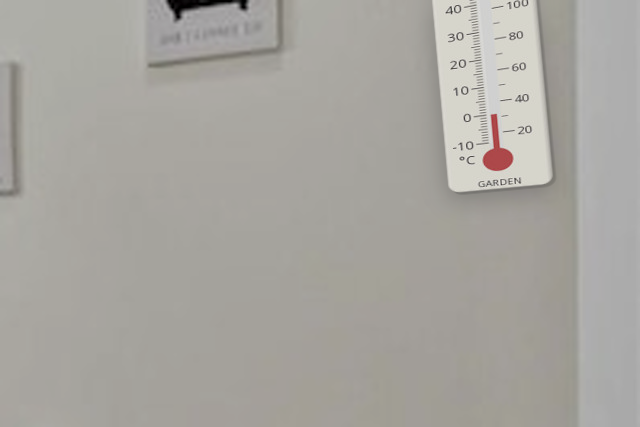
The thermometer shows 0 °C
